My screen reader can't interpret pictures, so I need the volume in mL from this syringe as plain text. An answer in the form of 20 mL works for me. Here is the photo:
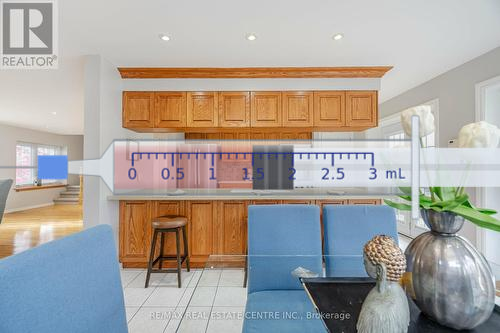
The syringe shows 1.5 mL
